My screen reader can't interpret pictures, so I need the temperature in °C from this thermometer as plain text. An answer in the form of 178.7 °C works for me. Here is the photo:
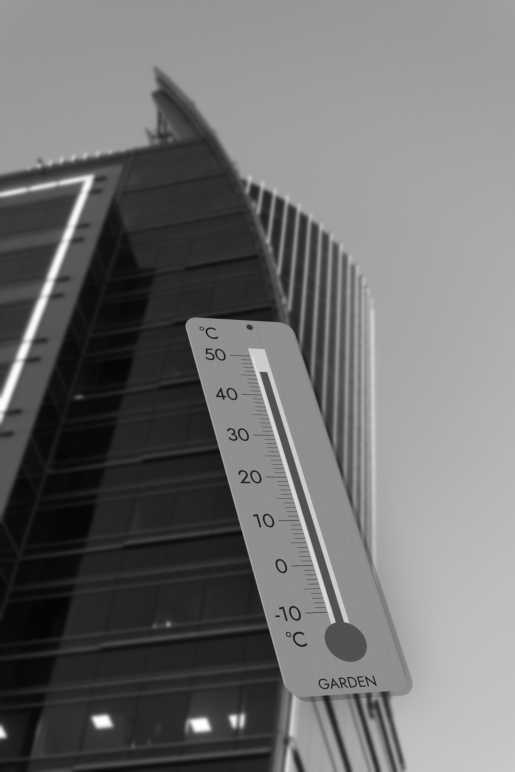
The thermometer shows 46 °C
